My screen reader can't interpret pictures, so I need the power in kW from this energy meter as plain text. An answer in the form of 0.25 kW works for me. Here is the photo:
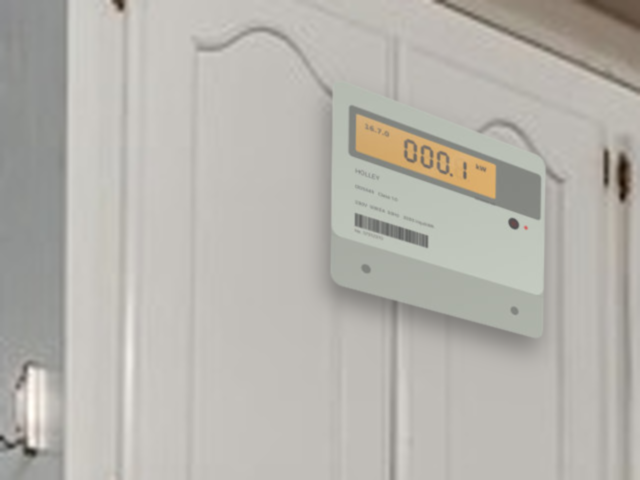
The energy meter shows 0.1 kW
